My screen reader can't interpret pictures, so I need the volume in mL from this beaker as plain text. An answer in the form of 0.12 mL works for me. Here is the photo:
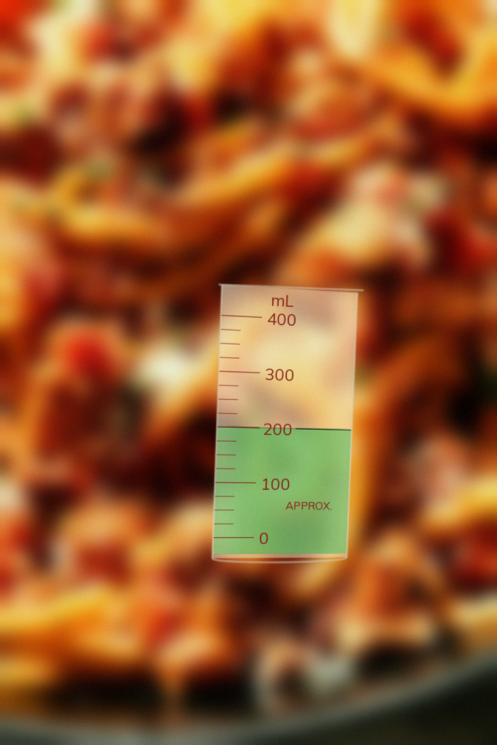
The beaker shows 200 mL
